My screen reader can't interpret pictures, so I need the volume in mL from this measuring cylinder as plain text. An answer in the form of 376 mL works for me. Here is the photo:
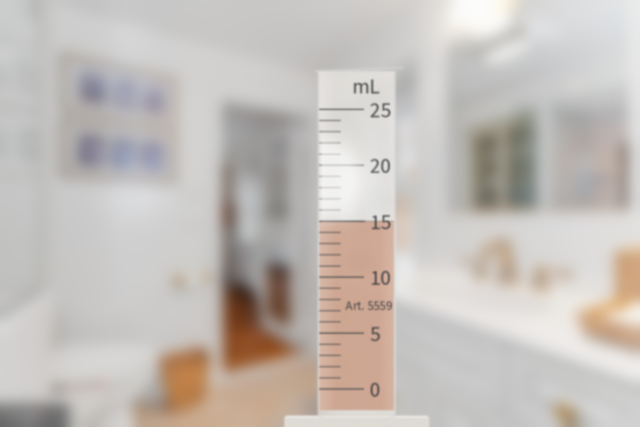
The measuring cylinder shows 15 mL
